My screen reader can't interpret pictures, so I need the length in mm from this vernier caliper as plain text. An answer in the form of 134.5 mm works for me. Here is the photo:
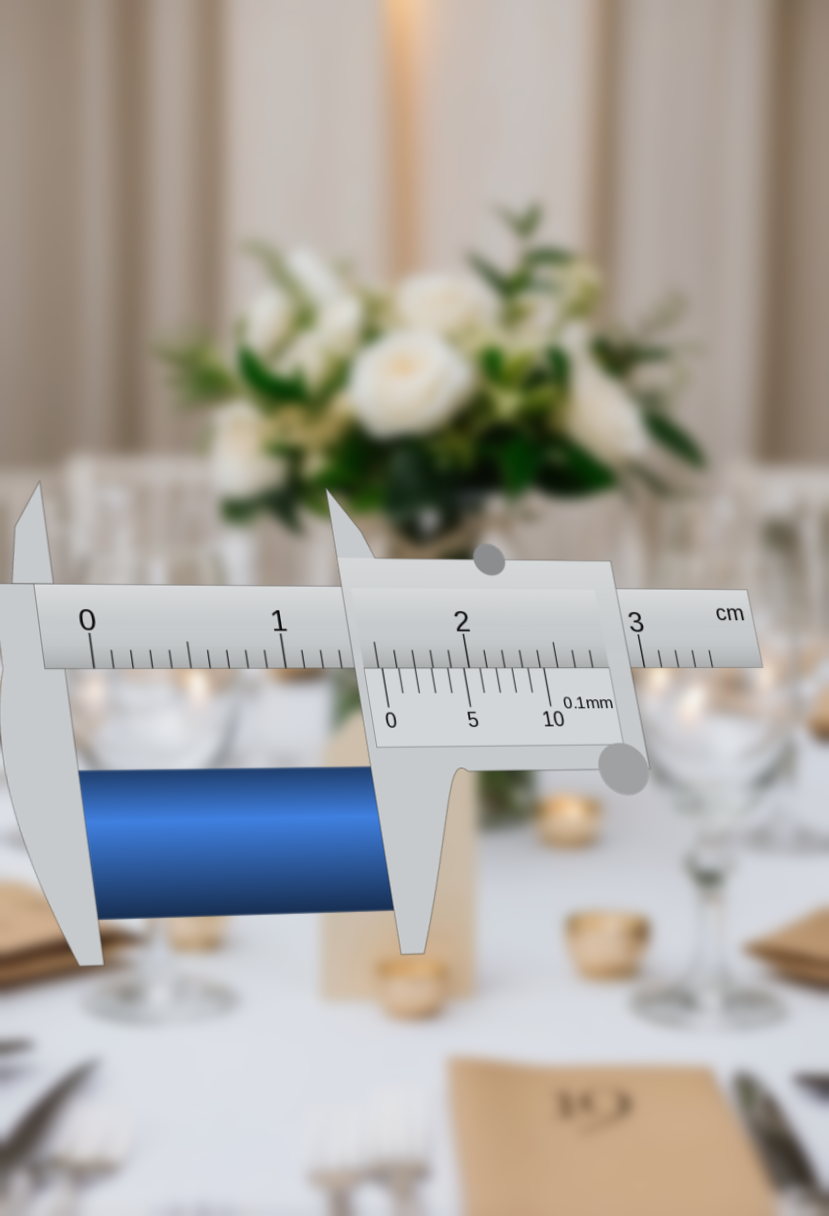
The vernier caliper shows 15.2 mm
